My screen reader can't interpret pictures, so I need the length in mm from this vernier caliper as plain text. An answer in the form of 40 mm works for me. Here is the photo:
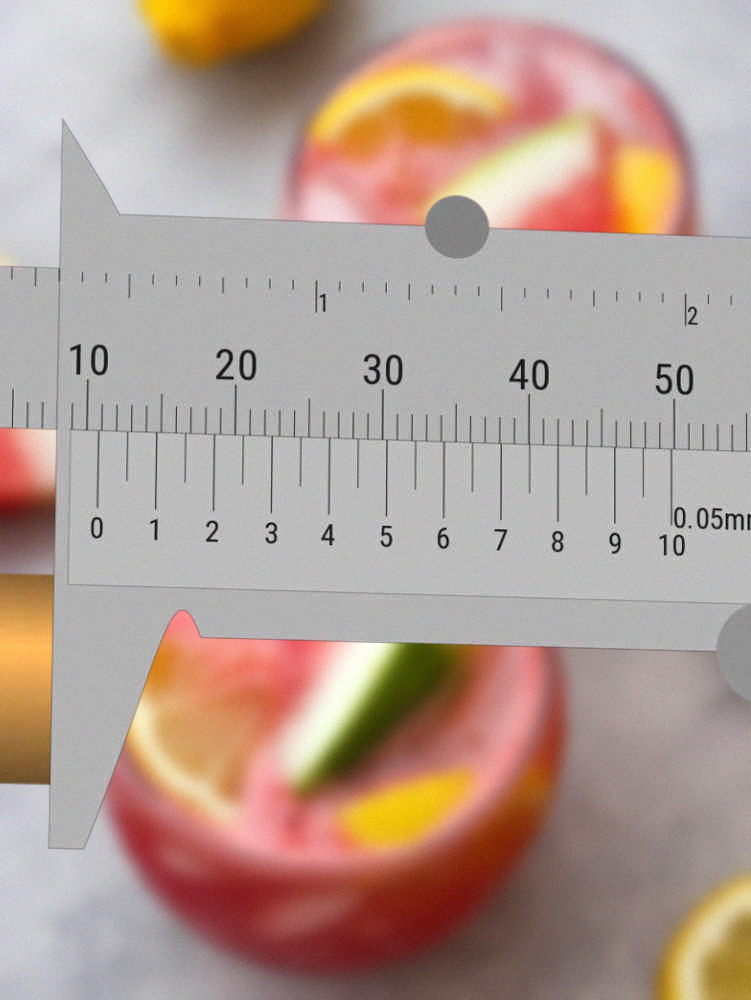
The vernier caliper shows 10.8 mm
